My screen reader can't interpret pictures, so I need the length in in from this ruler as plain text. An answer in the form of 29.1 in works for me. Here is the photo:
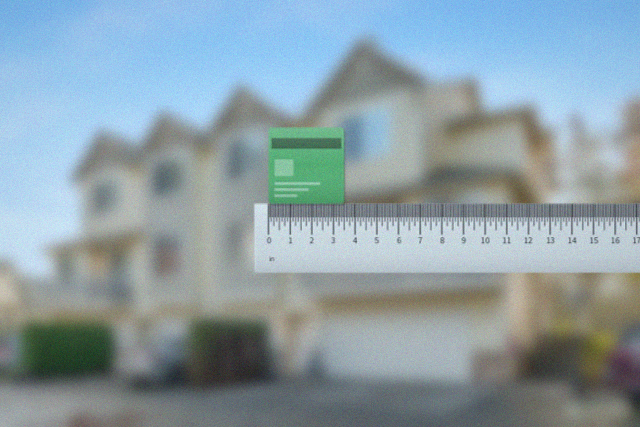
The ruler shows 3.5 in
